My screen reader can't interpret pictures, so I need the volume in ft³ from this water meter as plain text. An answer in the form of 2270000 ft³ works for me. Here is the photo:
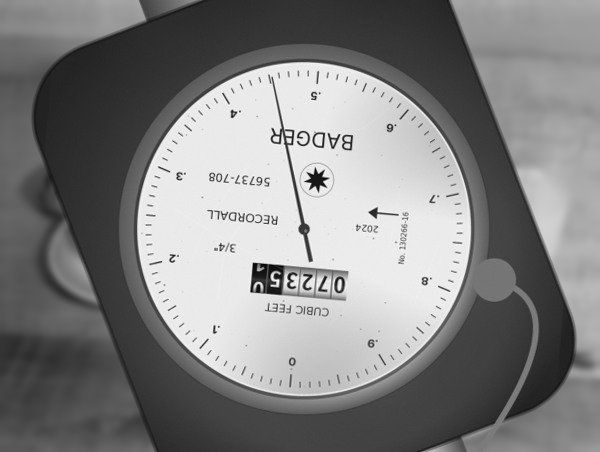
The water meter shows 72350.45 ft³
